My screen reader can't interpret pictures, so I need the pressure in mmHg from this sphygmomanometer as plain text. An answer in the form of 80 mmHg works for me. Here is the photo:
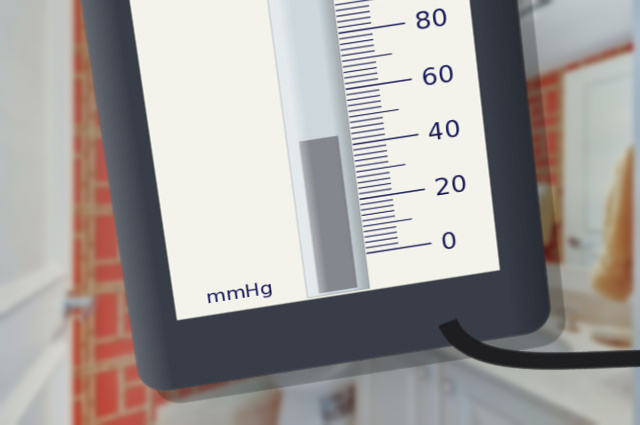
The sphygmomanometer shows 44 mmHg
